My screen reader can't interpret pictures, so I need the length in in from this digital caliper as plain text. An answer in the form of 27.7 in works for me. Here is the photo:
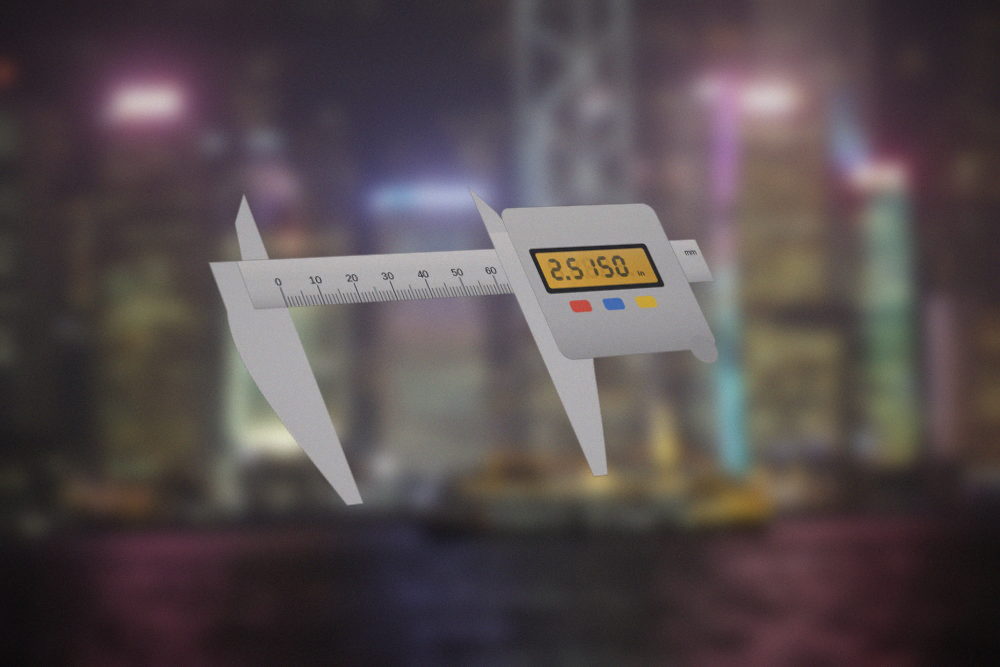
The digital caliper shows 2.5150 in
